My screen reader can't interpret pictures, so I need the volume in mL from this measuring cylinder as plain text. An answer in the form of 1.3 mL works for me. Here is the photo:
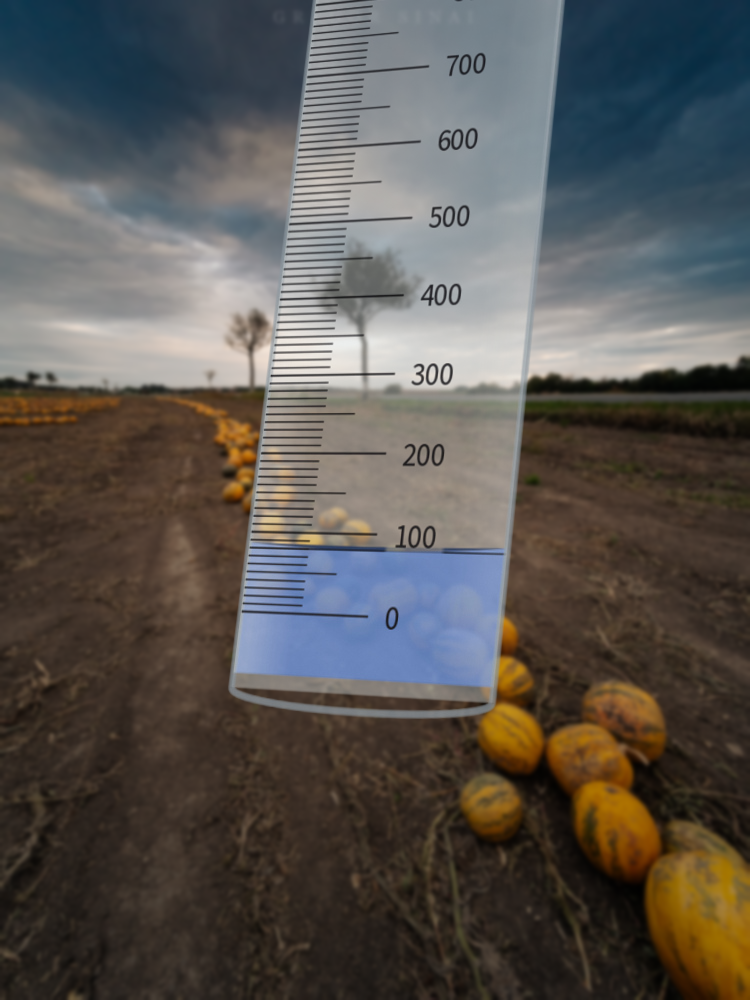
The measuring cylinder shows 80 mL
